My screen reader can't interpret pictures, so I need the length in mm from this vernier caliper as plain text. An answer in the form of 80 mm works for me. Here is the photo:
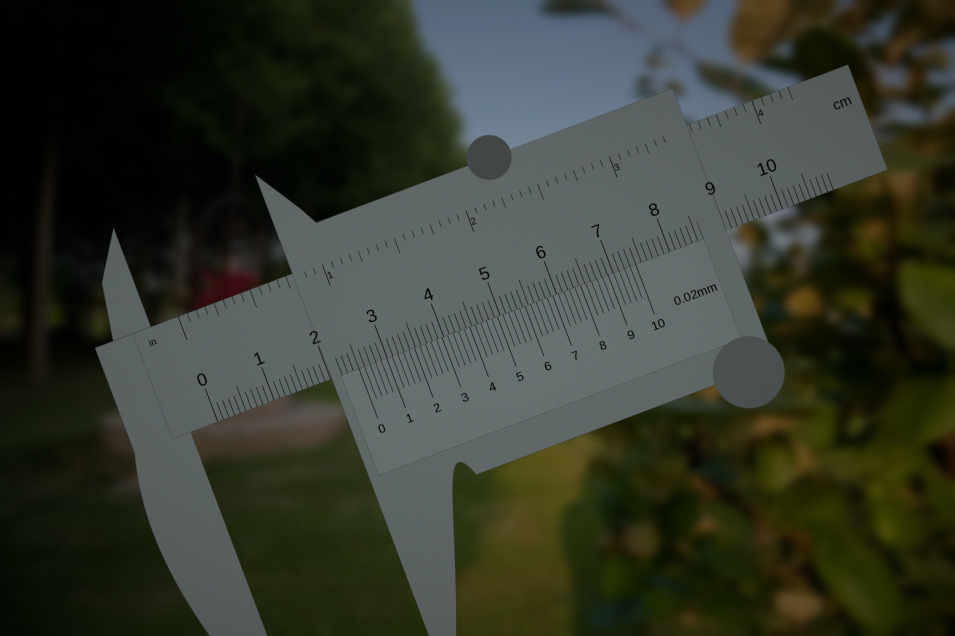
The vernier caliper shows 25.0 mm
